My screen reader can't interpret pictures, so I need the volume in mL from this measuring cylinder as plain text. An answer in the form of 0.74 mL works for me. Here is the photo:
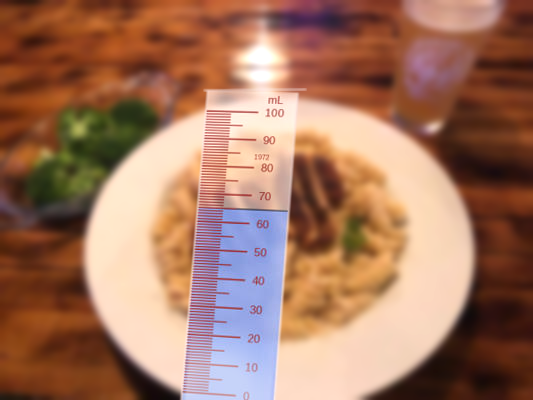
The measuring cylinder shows 65 mL
